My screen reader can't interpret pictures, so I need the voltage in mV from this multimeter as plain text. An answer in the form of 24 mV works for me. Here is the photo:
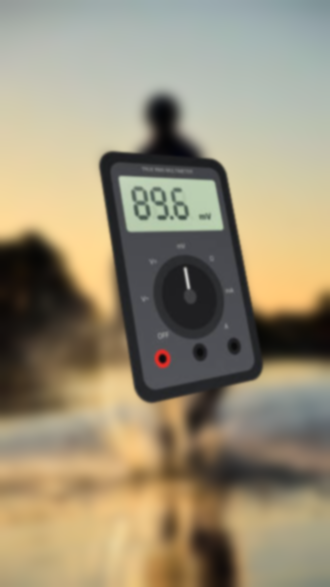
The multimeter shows 89.6 mV
